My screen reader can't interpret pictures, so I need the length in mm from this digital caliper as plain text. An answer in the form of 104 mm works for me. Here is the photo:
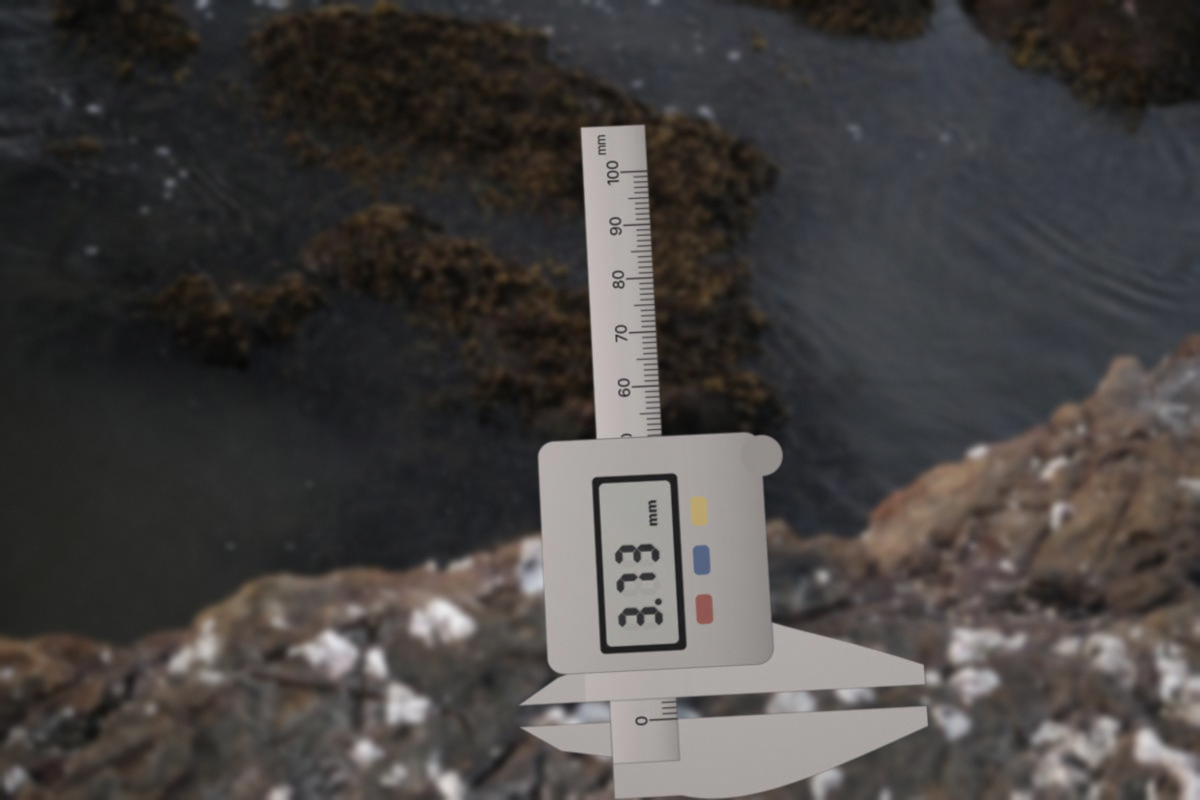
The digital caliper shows 3.73 mm
